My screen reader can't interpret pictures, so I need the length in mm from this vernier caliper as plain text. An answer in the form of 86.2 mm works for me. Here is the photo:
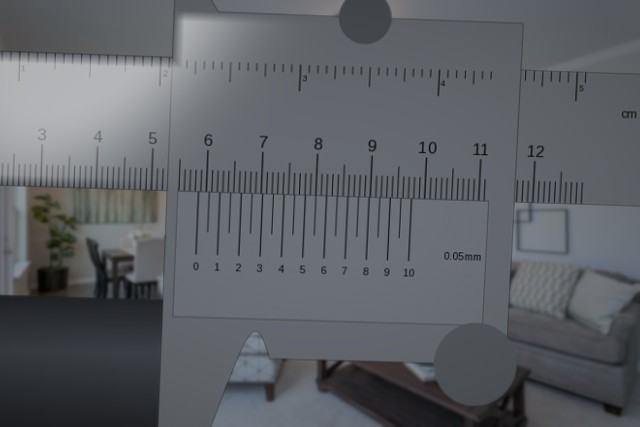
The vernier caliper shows 58.6 mm
